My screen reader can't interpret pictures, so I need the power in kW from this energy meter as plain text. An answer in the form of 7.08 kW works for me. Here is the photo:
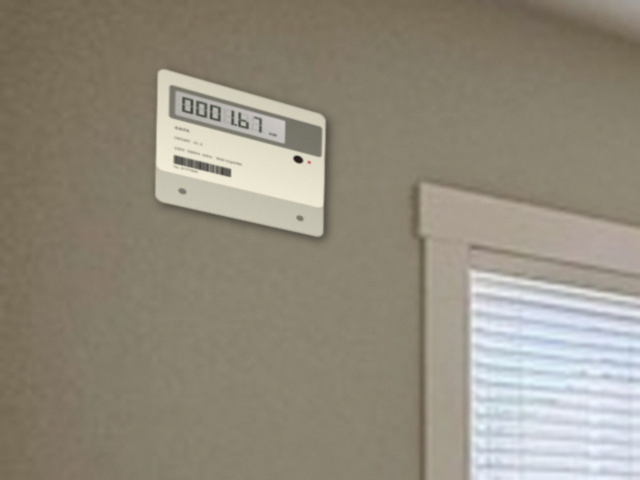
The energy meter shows 1.67 kW
